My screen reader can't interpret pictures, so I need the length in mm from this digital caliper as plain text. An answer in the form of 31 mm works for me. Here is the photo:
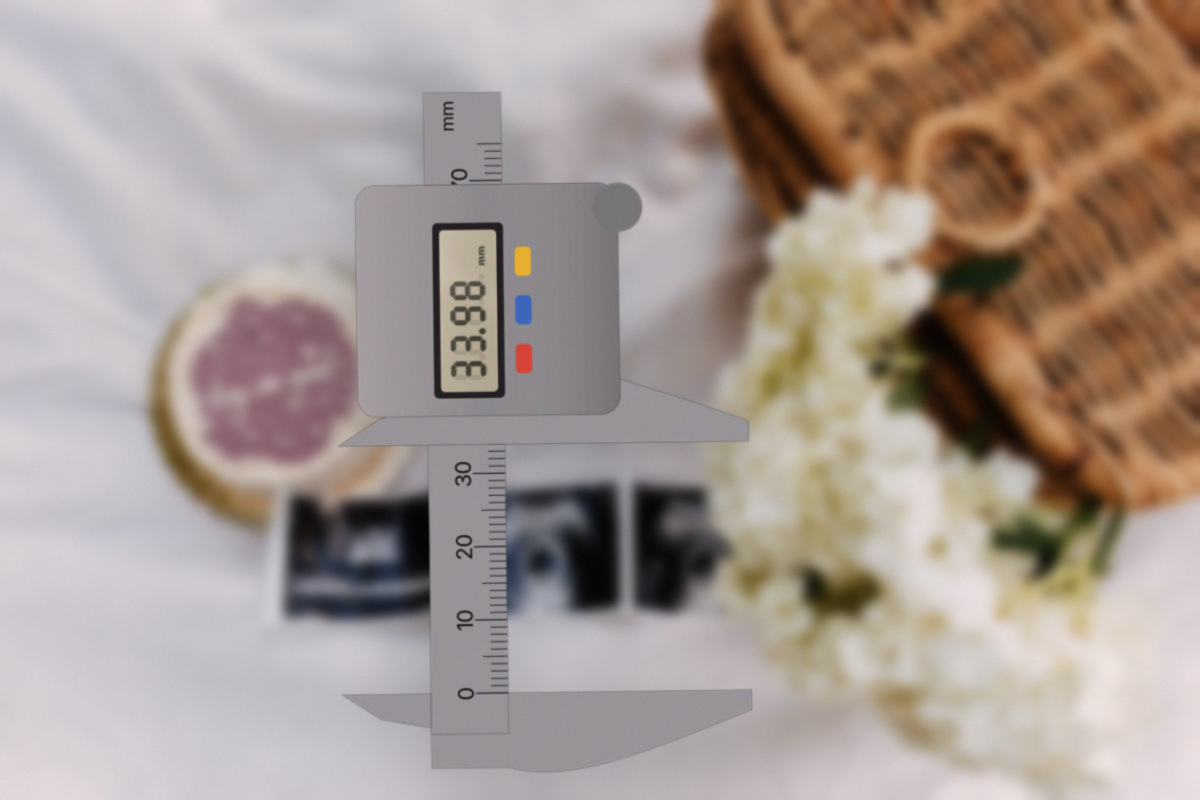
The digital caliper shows 33.98 mm
